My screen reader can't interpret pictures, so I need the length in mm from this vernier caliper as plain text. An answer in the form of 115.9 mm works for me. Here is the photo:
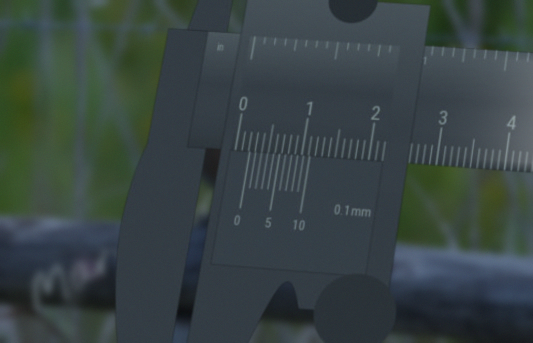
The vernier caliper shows 2.2 mm
